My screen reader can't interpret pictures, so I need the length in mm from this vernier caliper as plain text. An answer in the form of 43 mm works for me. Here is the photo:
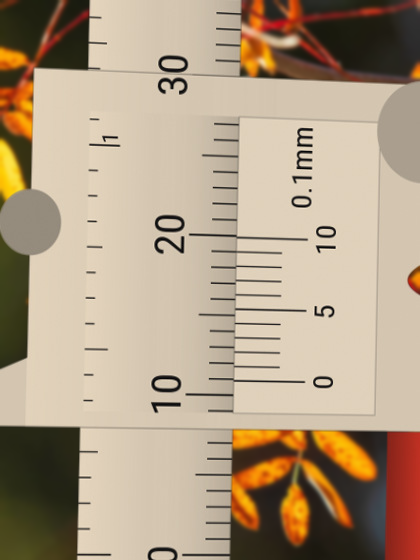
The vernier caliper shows 10.9 mm
